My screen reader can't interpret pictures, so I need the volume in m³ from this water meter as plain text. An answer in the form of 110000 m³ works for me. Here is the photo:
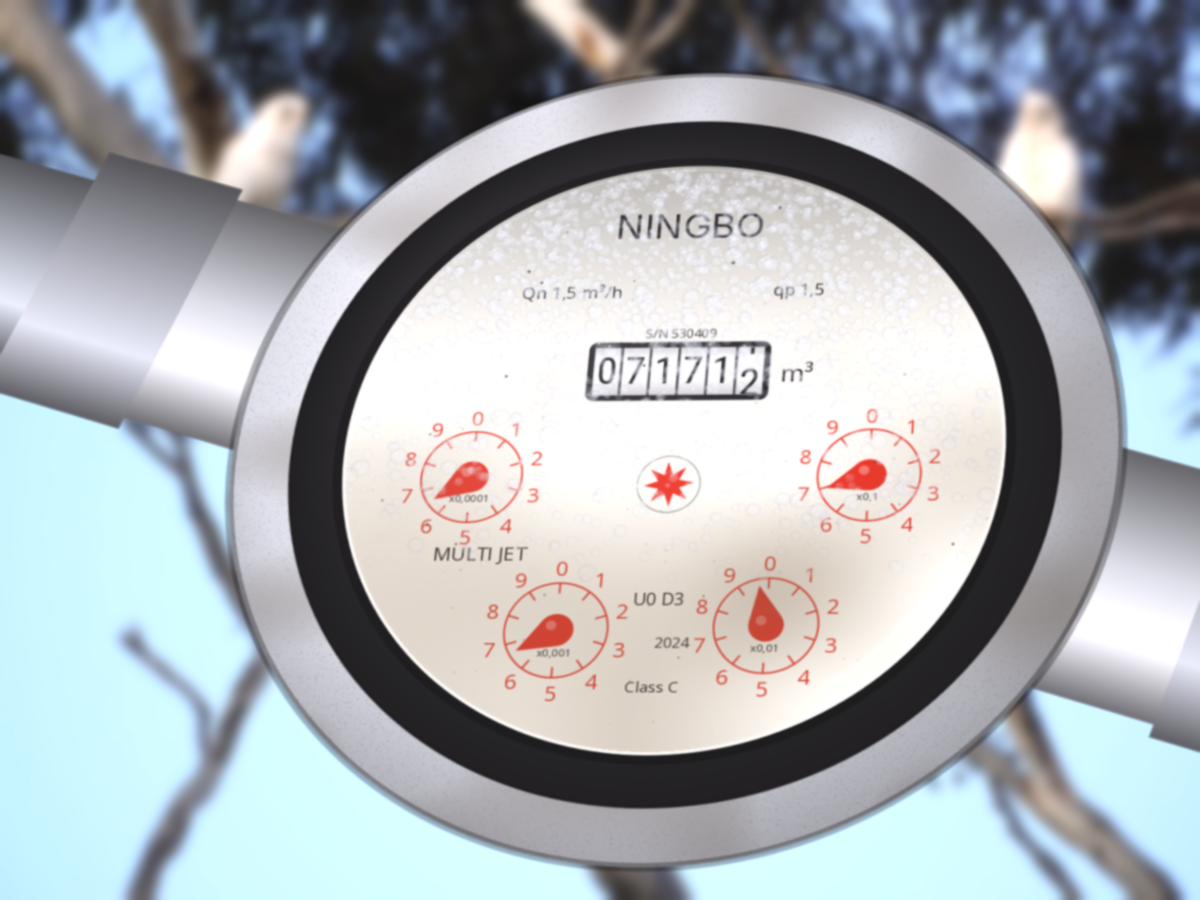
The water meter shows 71711.6966 m³
